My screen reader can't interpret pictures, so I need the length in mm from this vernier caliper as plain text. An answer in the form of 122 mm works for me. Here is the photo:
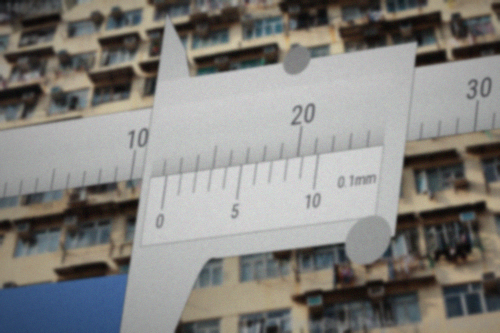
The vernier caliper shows 12.2 mm
